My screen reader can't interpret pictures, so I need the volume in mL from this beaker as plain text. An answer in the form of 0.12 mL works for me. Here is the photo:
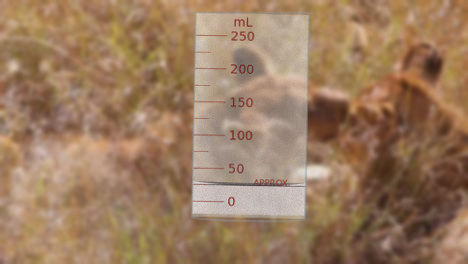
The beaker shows 25 mL
